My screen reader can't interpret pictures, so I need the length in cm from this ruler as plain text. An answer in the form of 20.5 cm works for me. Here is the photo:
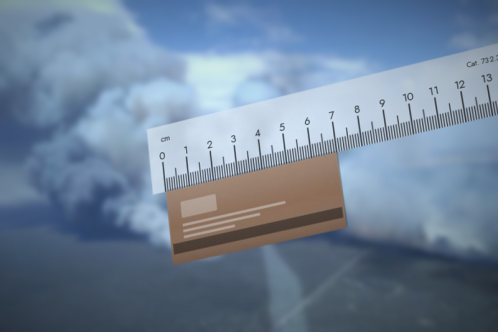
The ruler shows 7 cm
